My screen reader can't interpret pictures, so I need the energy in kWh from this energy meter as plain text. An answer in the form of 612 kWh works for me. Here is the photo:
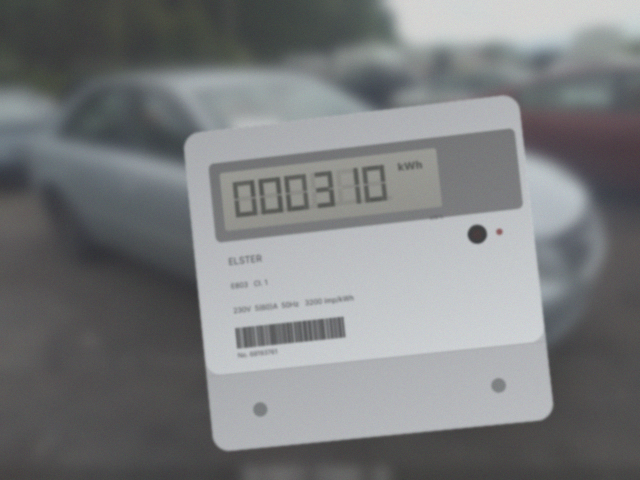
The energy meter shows 310 kWh
